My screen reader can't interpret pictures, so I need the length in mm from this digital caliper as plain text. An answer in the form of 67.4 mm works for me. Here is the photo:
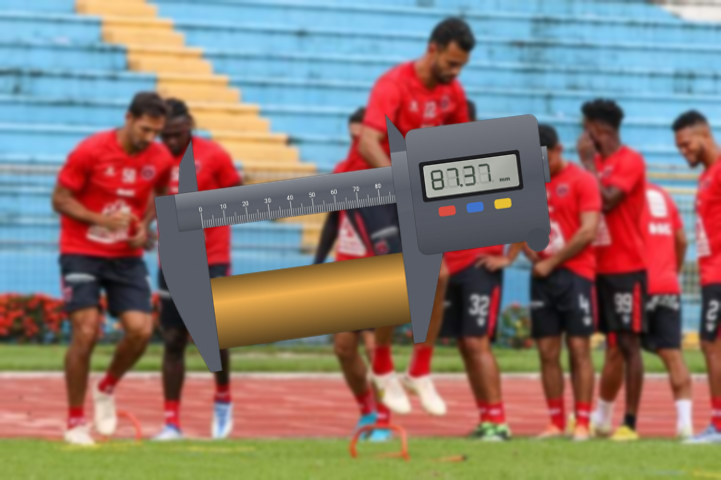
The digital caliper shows 87.37 mm
